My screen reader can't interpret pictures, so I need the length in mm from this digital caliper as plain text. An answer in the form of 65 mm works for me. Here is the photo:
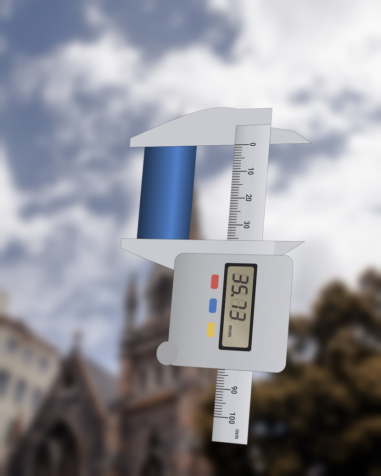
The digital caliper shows 35.73 mm
